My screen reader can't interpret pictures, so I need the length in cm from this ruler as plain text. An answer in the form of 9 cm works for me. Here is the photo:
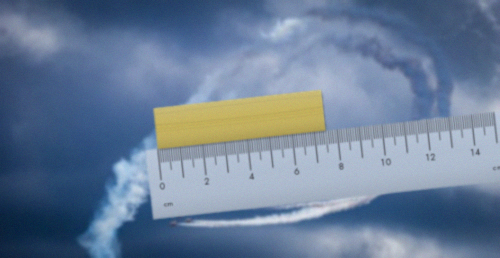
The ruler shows 7.5 cm
